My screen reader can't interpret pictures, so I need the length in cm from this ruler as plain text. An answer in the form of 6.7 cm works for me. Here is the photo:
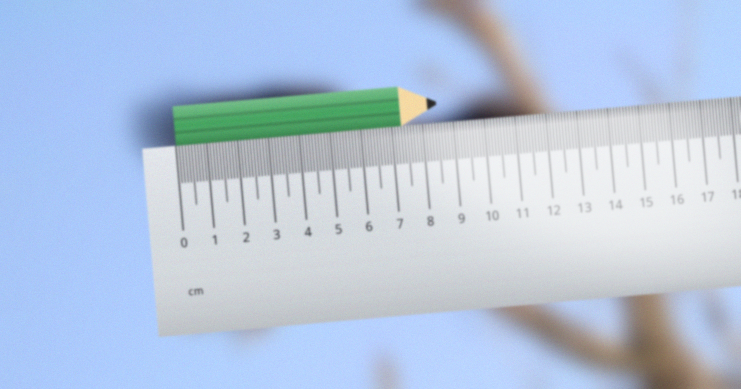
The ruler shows 8.5 cm
